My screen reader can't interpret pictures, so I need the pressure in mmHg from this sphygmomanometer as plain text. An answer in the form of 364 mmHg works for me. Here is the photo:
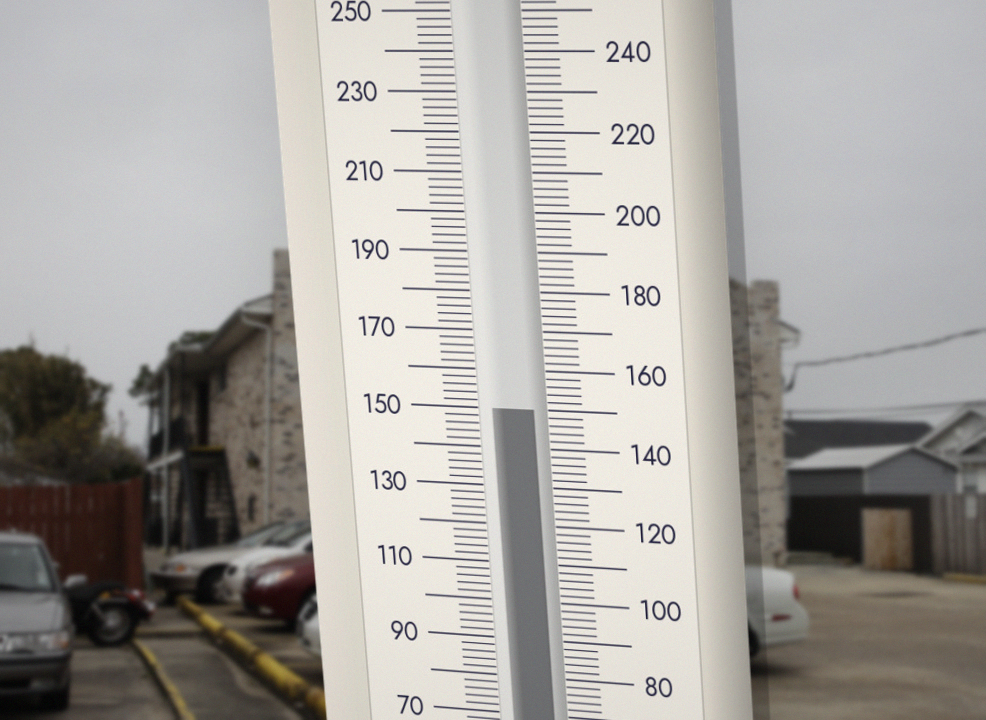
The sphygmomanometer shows 150 mmHg
